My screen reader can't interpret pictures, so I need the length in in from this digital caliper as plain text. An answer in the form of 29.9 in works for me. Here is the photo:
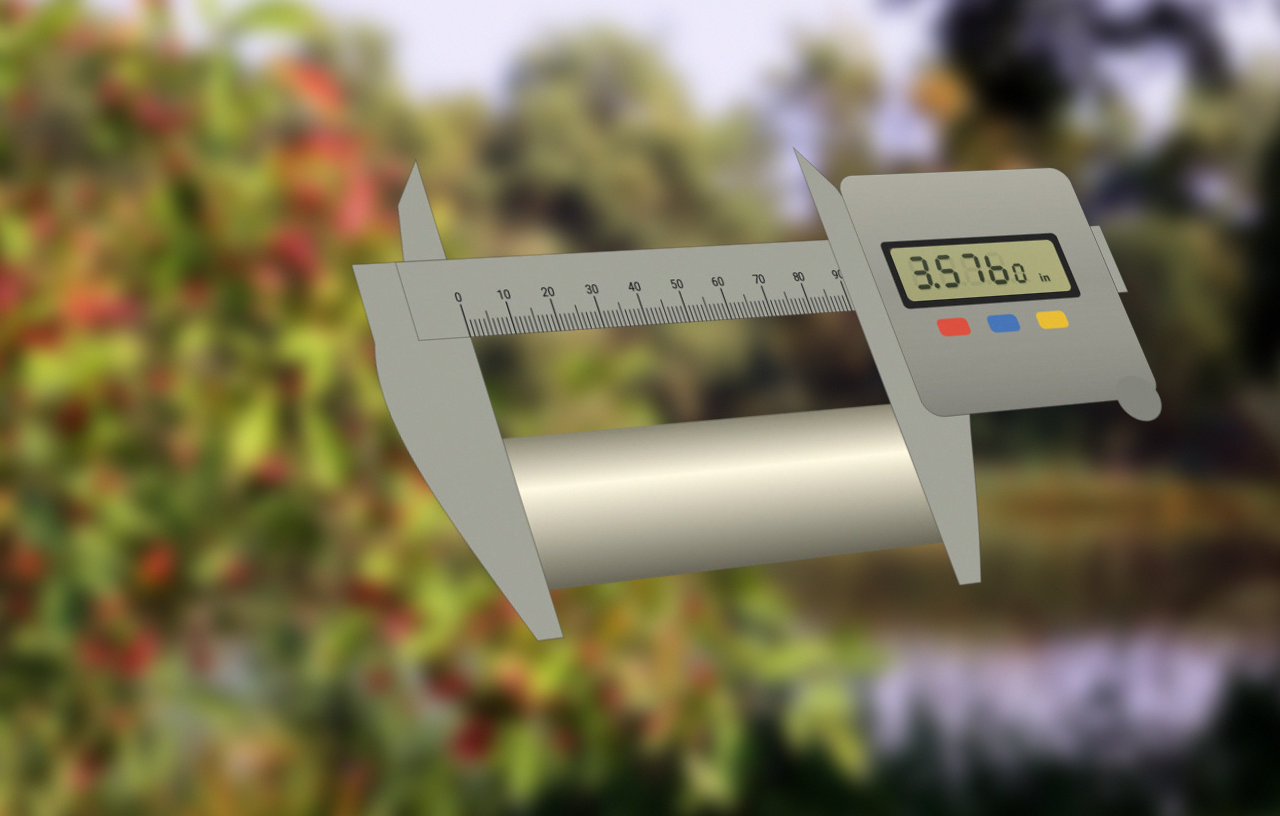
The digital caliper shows 3.5760 in
